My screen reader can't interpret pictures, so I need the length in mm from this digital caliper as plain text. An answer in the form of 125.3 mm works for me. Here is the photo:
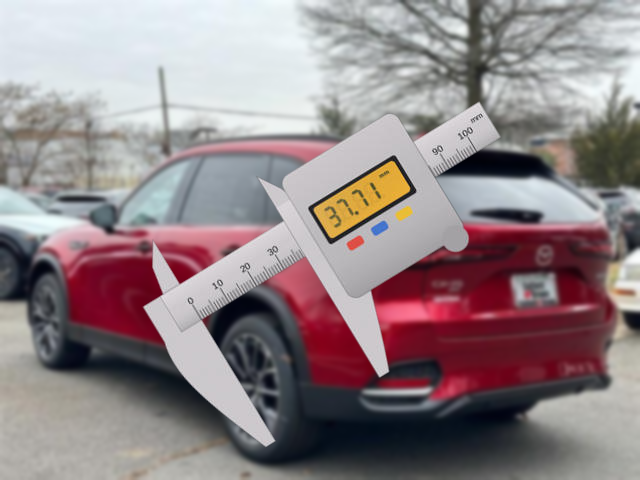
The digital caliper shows 37.71 mm
